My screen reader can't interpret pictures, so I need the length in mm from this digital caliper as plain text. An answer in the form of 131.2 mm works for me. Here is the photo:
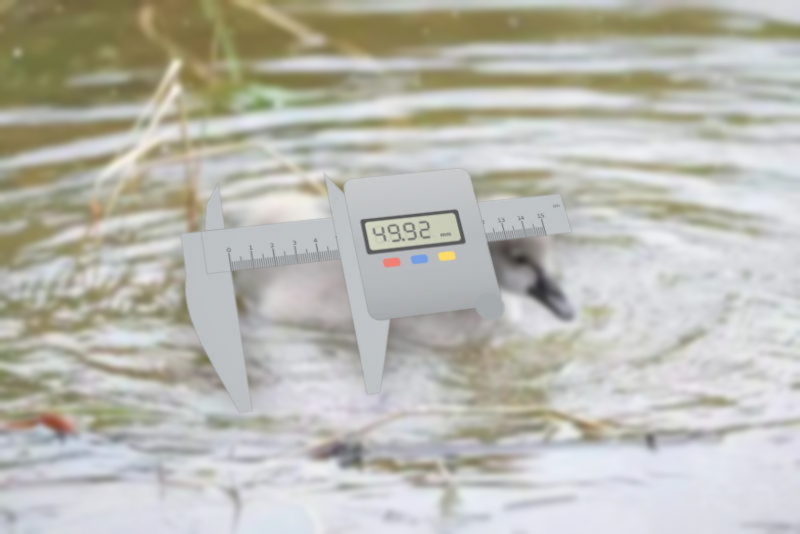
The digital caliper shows 49.92 mm
